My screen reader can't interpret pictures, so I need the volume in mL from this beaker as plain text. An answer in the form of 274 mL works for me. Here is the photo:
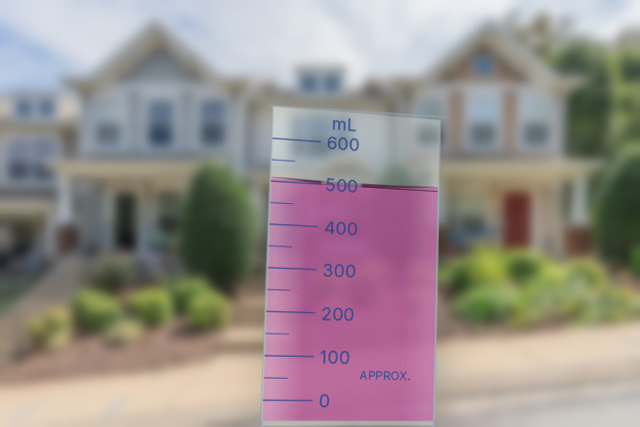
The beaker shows 500 mL
